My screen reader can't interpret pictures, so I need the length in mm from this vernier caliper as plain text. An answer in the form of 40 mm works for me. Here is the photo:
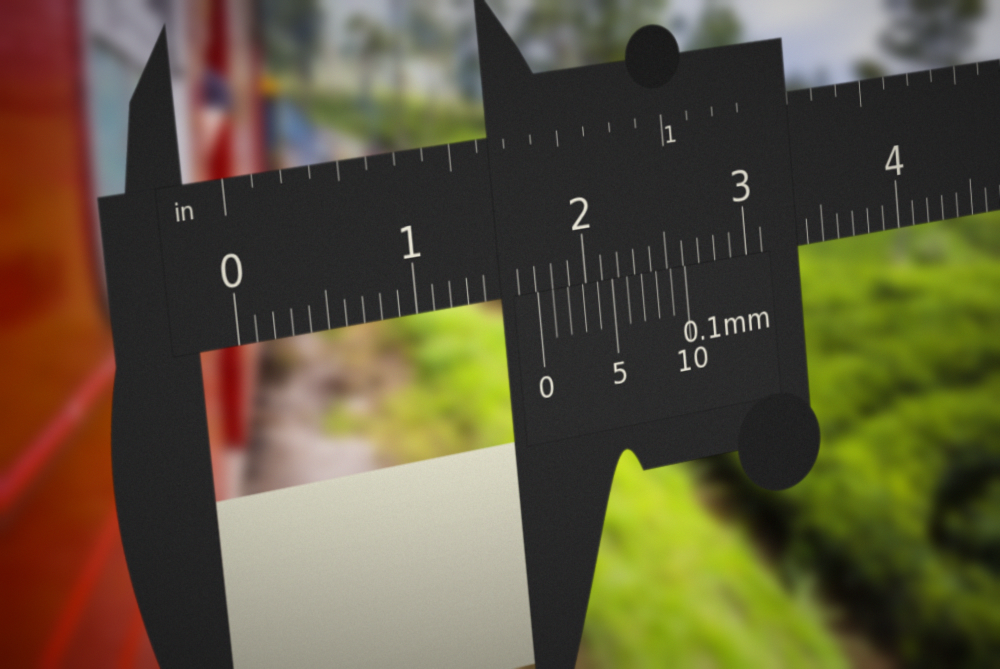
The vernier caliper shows 17.1 mm
